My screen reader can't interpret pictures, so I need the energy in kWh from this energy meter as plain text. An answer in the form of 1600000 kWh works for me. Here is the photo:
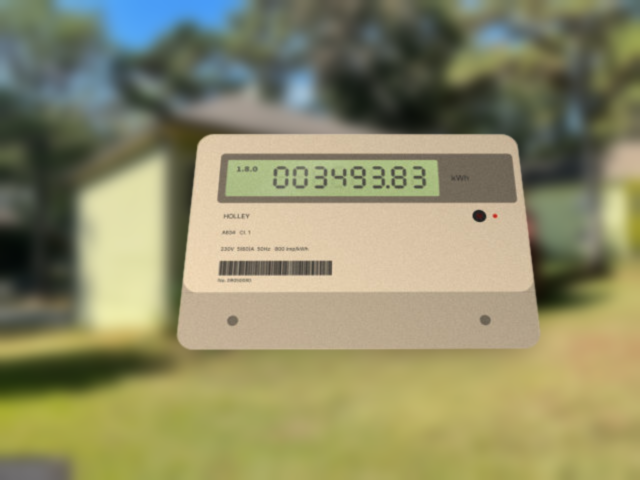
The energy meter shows 3493.83 kWh
